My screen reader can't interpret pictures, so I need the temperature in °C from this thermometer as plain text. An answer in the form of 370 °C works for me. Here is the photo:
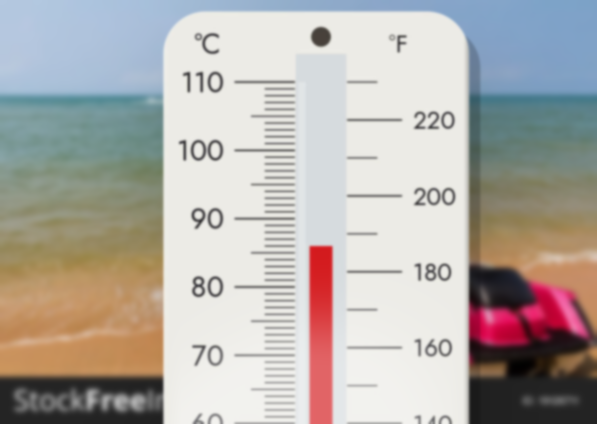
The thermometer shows 86 °C
